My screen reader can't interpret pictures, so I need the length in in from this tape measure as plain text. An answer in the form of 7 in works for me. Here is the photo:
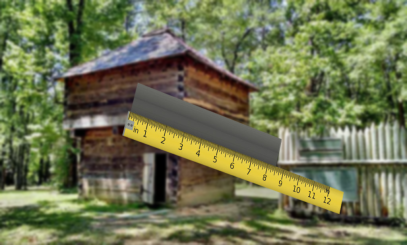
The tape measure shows 8.5 in
